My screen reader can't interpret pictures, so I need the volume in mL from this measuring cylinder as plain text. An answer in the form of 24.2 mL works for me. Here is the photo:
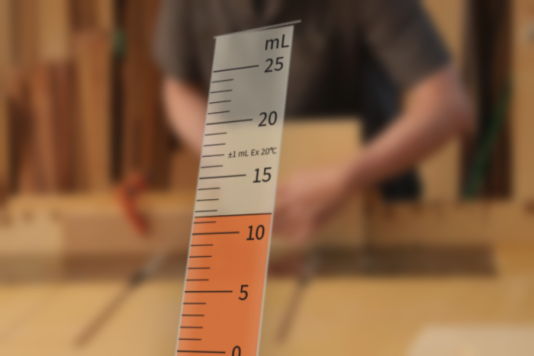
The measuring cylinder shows 11.5 mL
